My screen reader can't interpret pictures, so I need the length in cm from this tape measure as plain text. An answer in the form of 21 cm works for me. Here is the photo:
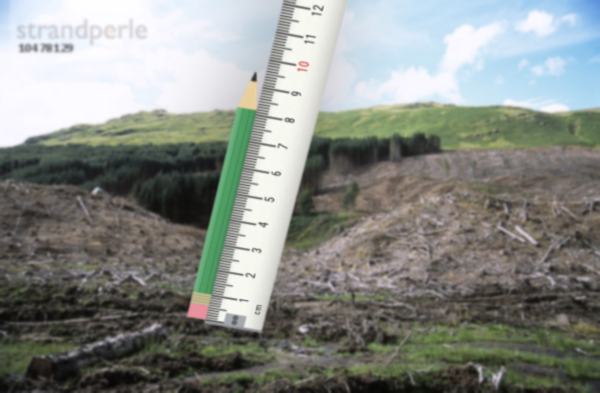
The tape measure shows 9.5 cm
